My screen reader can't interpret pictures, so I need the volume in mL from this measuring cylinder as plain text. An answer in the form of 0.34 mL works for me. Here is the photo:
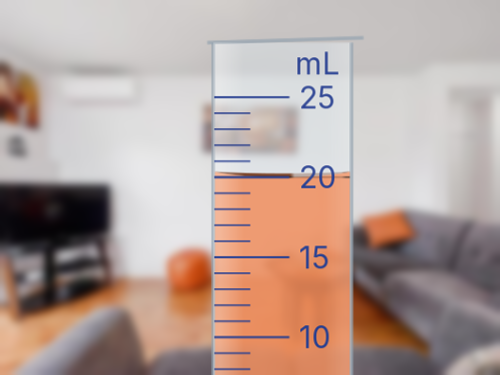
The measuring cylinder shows 20 mL
